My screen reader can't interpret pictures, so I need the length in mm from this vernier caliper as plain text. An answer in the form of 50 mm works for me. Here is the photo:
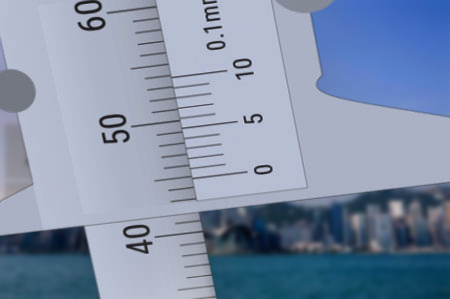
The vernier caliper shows 44.8 mm
